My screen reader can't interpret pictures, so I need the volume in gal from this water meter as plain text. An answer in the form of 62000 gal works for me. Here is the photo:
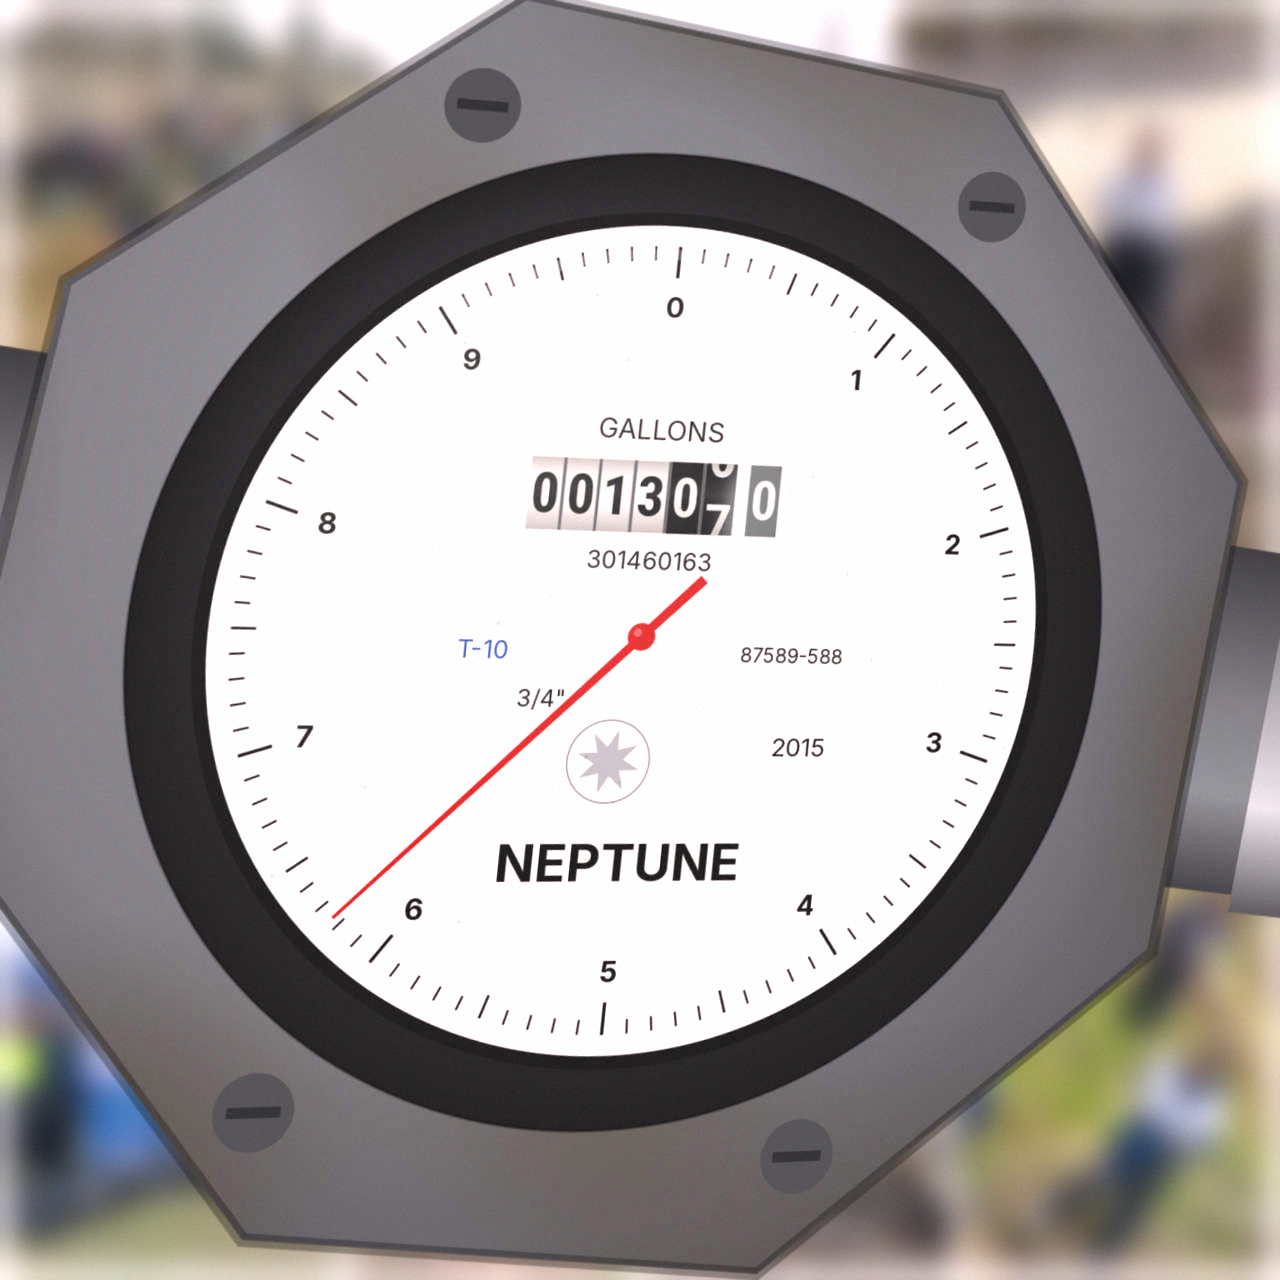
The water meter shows 13066.2 gal
